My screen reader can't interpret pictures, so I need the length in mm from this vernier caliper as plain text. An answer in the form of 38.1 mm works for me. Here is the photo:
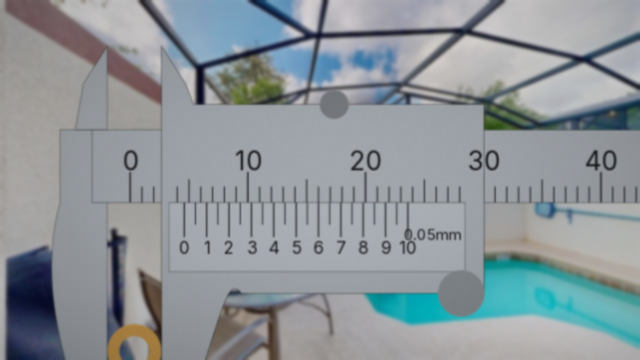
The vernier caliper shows 4.6 mm
